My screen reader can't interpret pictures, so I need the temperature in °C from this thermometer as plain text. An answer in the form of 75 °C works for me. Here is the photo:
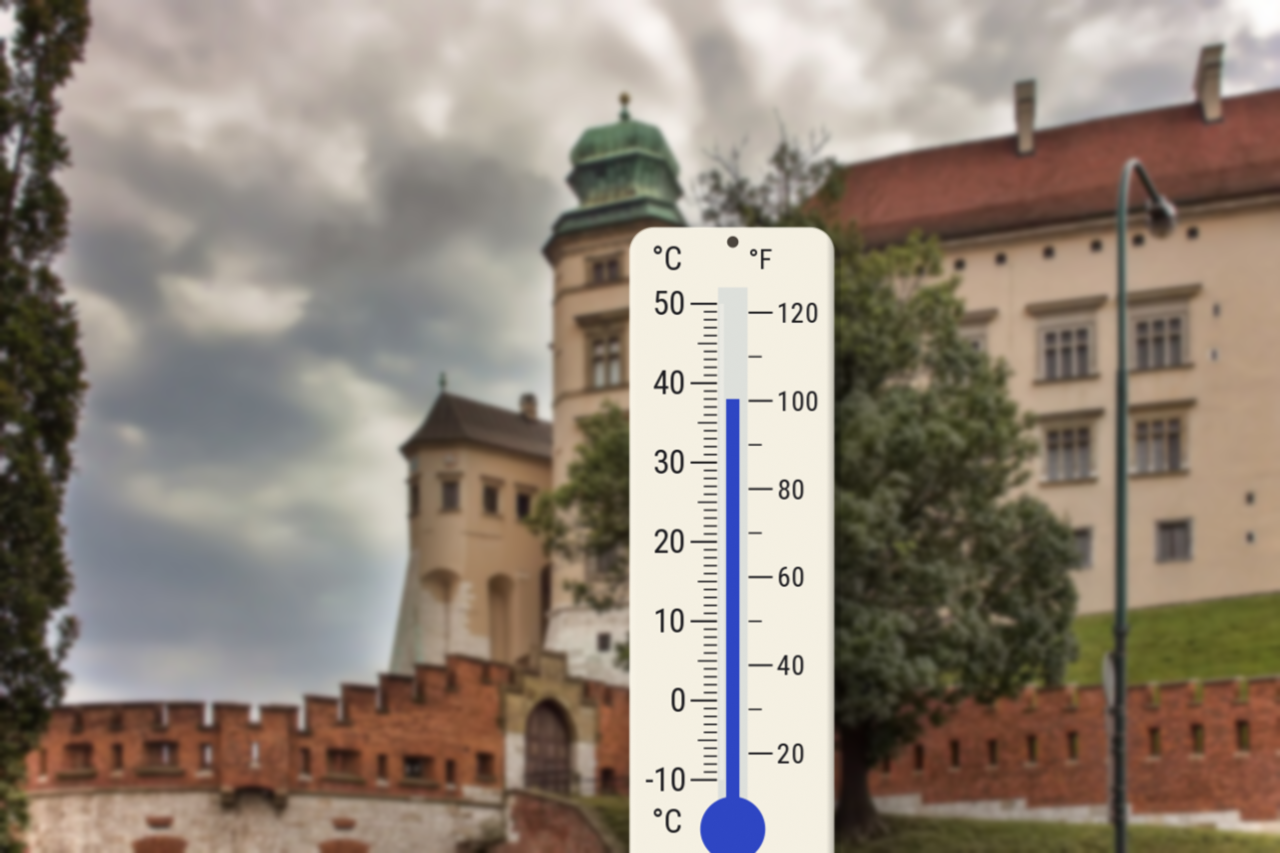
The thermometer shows 38 °C
